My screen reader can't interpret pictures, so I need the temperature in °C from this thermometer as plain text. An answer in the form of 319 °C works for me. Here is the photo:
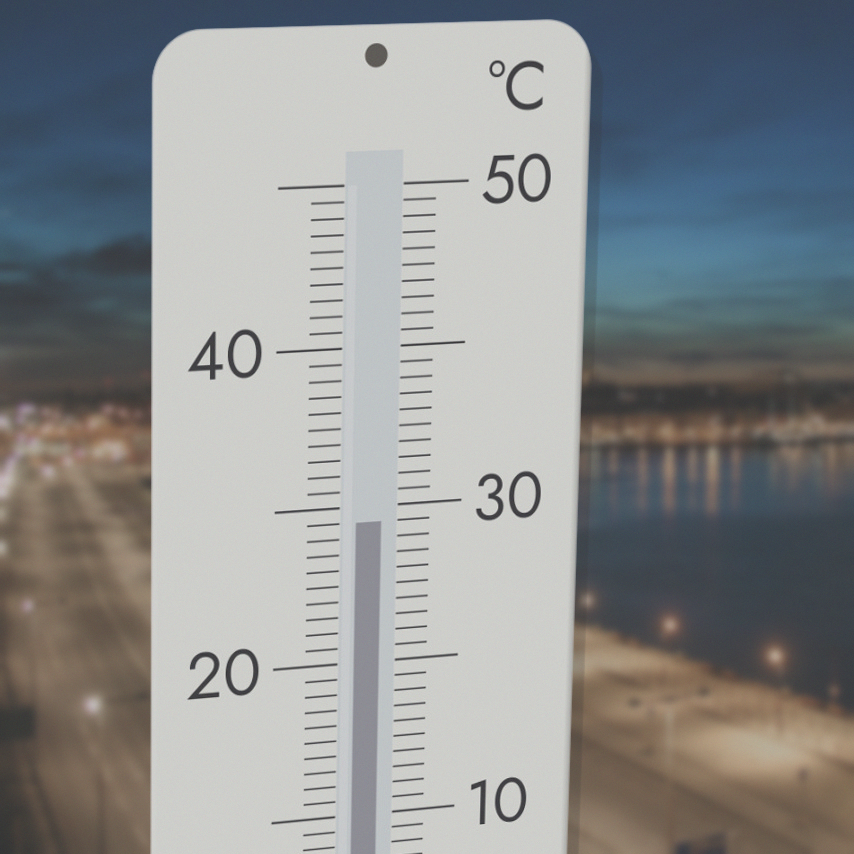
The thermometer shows 29 °C
